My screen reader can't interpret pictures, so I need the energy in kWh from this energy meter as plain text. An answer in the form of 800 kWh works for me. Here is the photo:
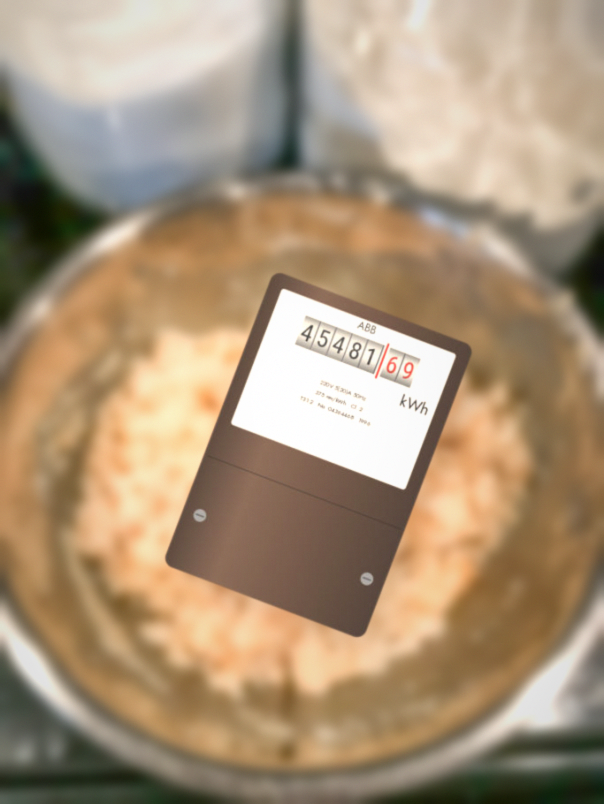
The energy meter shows 45481.69 kWh
